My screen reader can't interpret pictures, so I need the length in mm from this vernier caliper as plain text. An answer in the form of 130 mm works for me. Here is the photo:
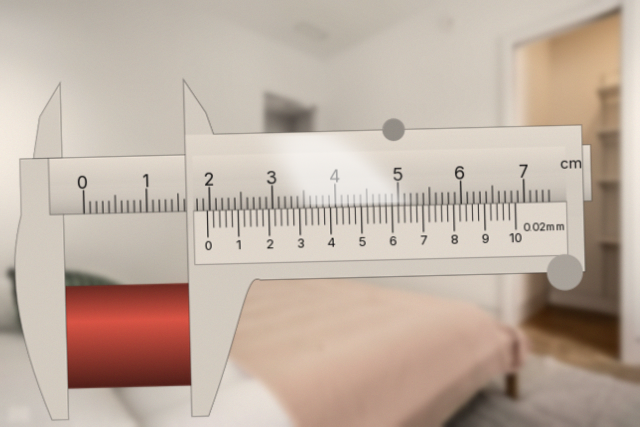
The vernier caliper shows 19.6 mm
